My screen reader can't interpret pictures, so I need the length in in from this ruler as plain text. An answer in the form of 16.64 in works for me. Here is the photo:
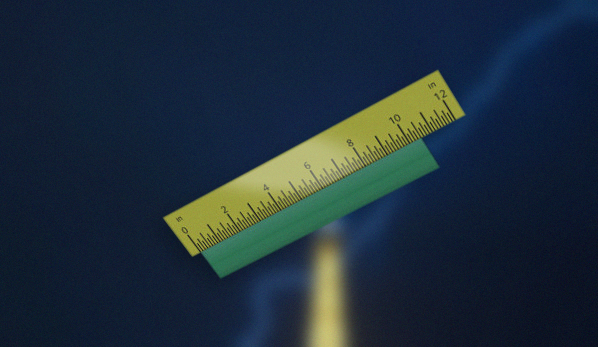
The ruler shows 10.5 in
